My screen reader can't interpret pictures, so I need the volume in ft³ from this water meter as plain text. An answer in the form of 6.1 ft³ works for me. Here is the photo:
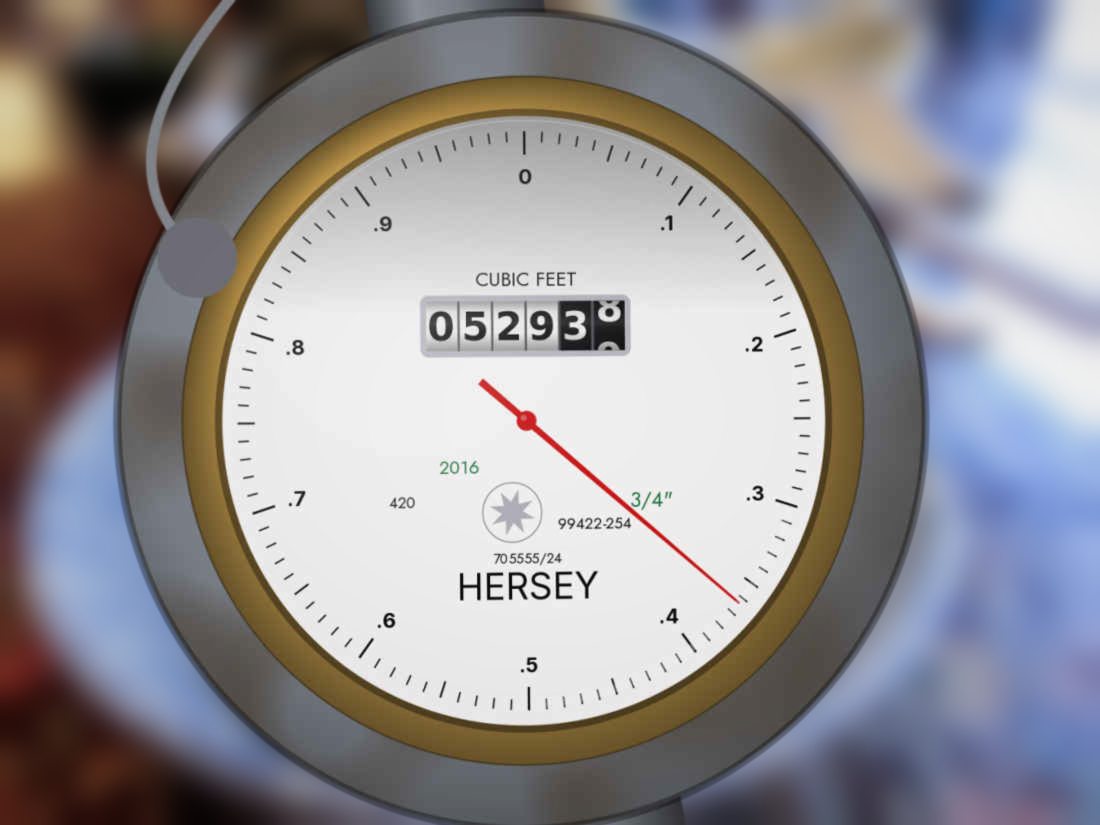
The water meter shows 52938.36 ft³
